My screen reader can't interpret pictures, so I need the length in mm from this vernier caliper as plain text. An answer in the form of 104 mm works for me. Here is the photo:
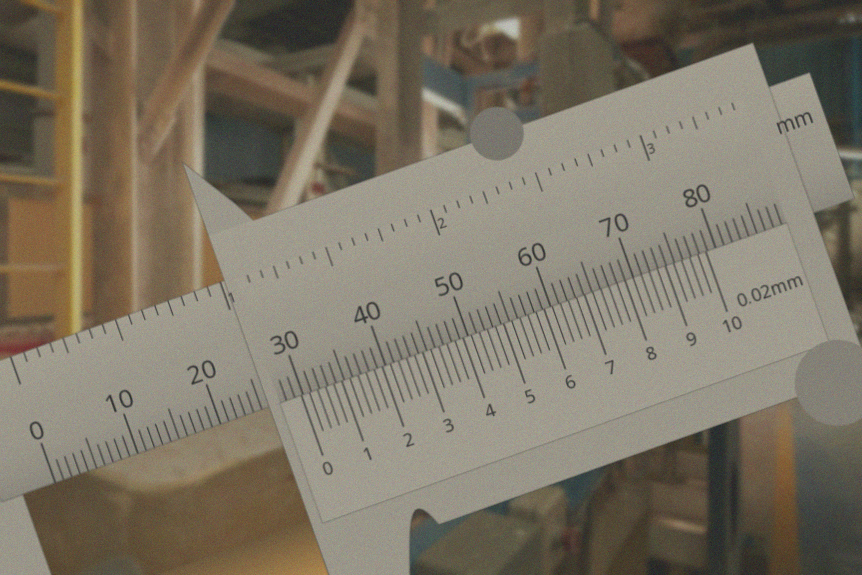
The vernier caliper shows 29.8 mm
